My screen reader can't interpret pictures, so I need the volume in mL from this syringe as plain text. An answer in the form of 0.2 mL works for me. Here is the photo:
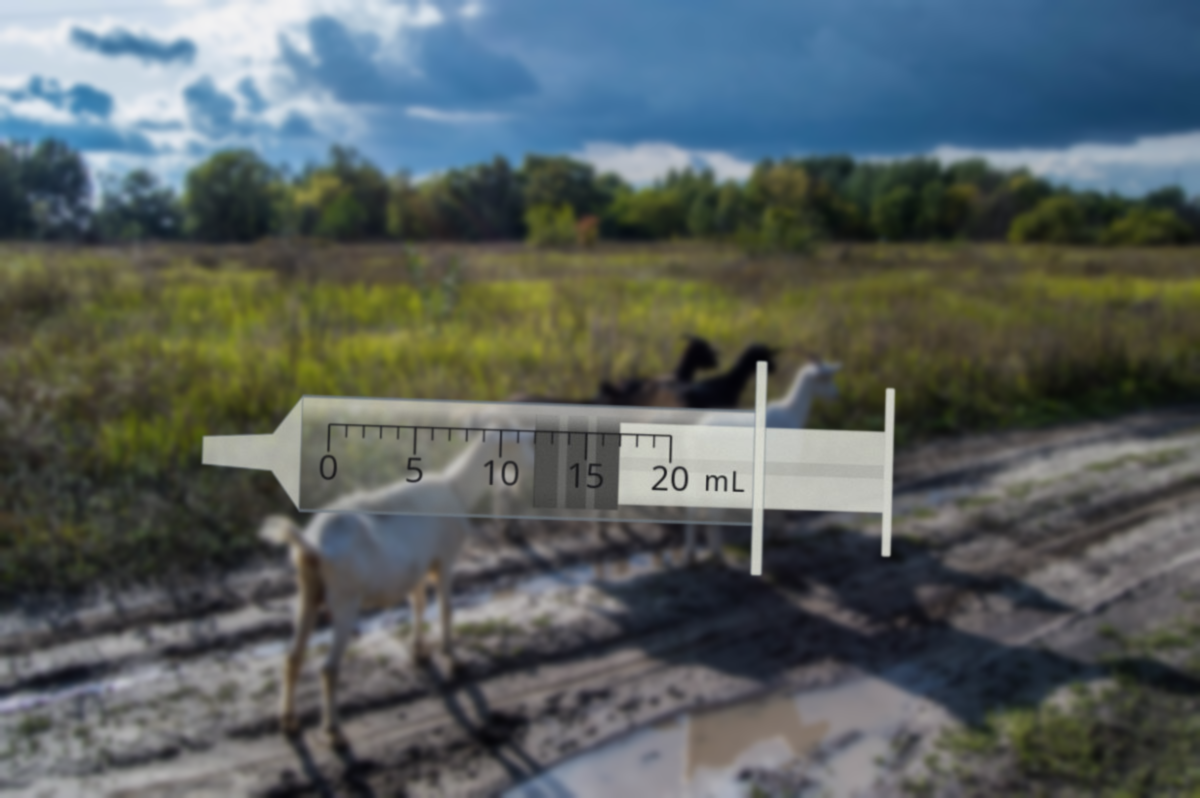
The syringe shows 12 mL
